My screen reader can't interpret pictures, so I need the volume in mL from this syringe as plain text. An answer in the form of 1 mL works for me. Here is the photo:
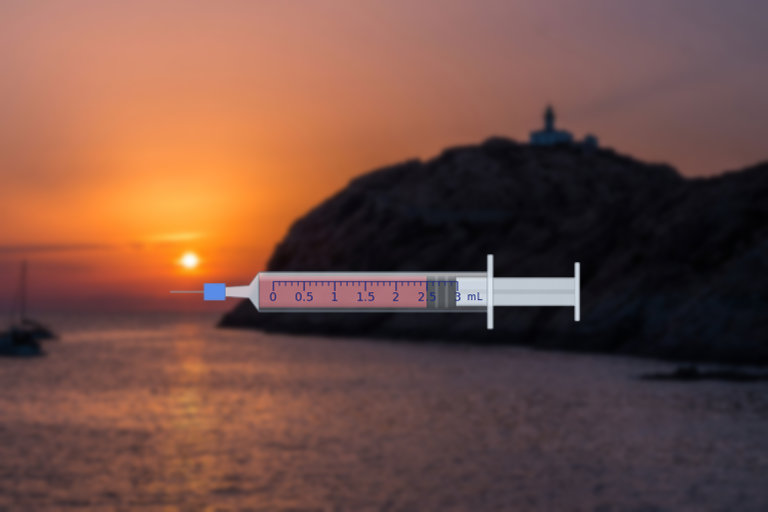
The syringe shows 2.5 mL
